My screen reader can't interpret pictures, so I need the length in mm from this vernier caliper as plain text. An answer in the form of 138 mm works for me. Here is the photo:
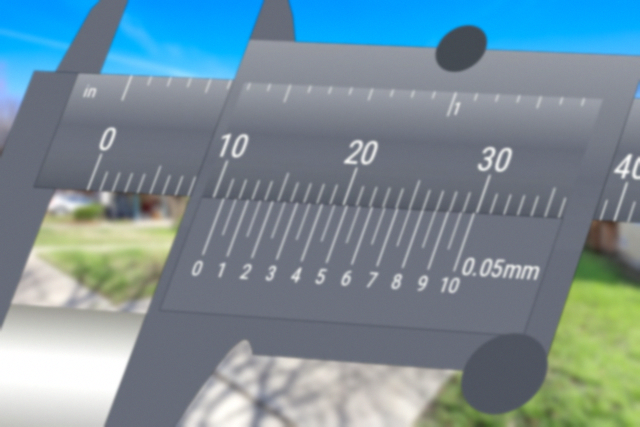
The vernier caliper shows 10.8 mm
